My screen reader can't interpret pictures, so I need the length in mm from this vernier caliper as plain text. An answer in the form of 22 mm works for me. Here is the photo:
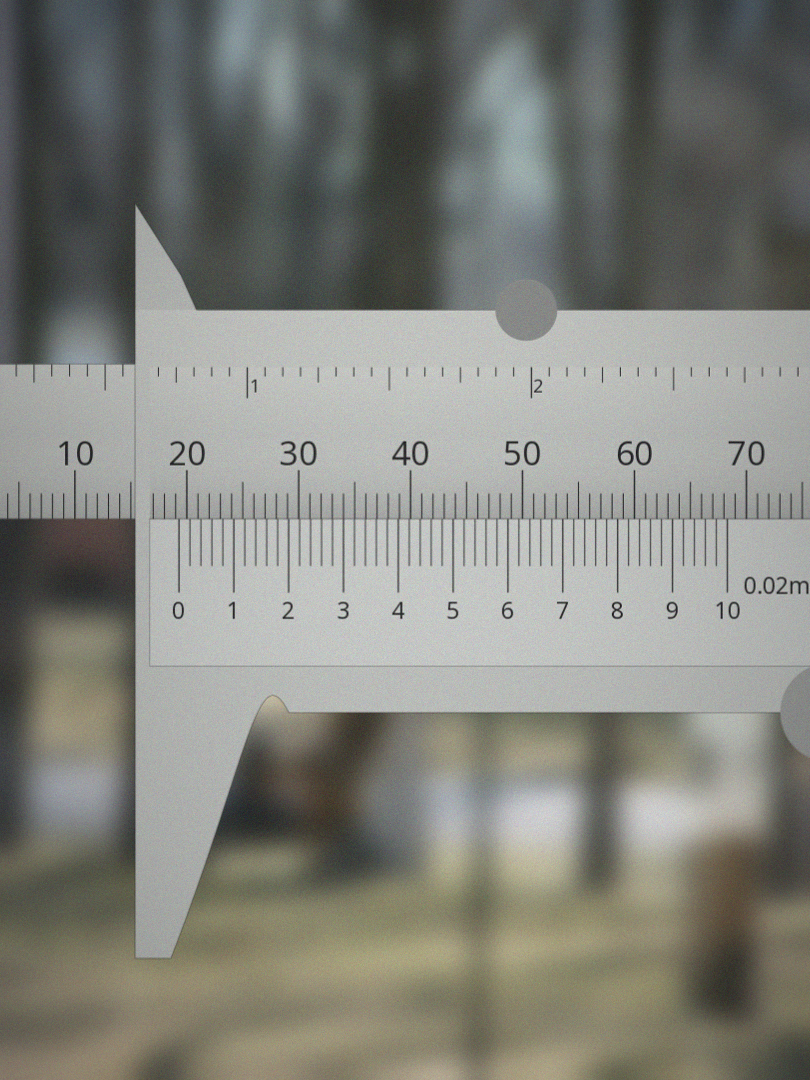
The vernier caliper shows 19.3 mm
